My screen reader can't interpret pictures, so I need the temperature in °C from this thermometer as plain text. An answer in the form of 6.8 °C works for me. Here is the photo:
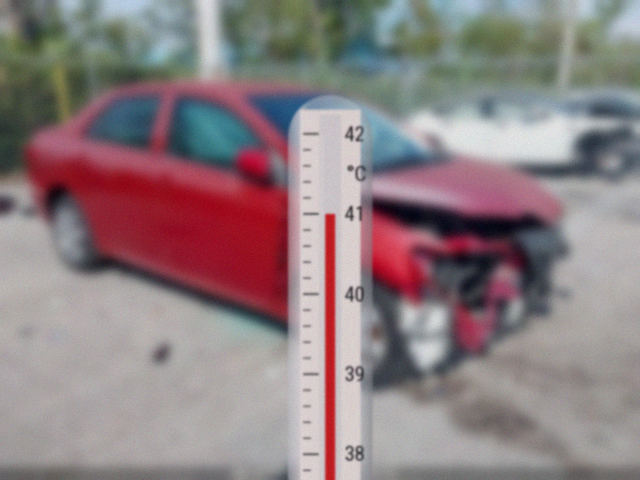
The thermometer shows 41 °C
